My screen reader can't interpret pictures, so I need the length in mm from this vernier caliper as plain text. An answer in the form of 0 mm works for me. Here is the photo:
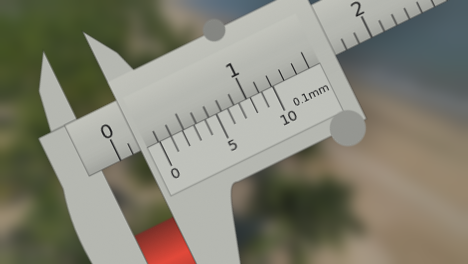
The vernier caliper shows 3.1 mm
